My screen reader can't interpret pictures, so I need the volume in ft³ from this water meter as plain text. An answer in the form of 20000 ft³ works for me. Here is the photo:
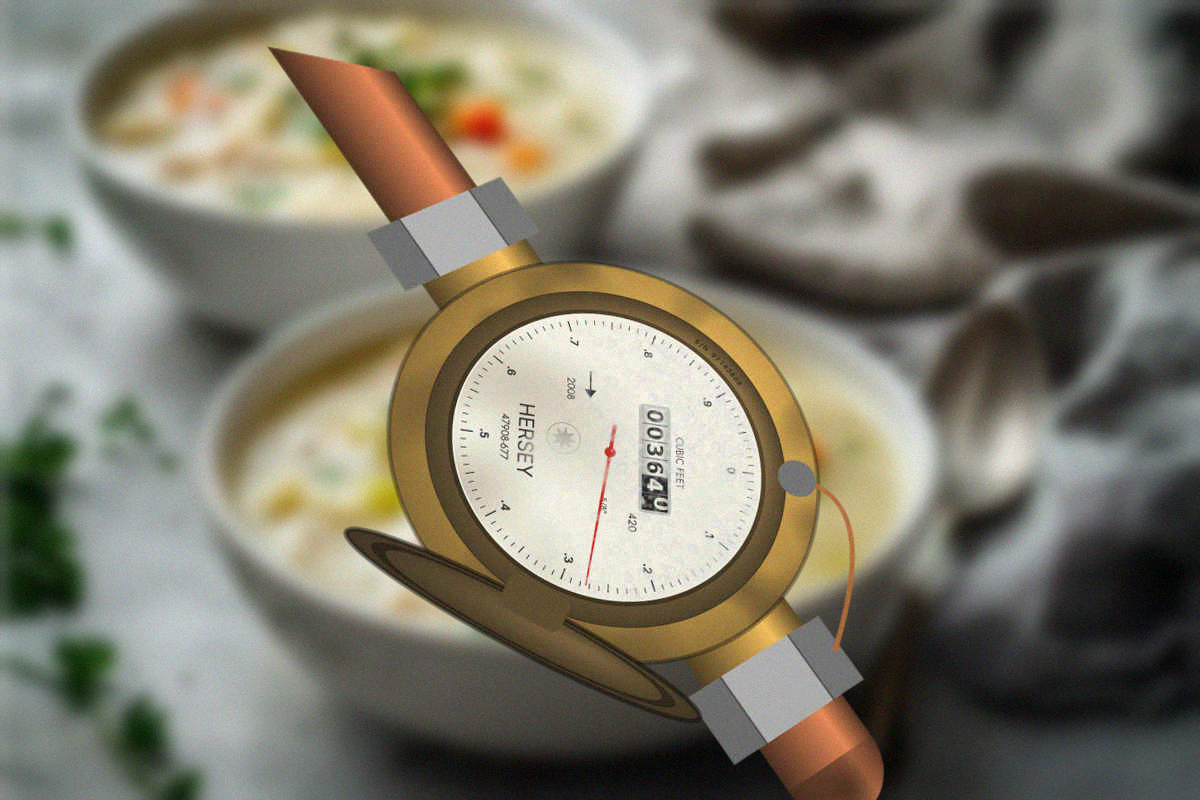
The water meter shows 3640.27 ft³
